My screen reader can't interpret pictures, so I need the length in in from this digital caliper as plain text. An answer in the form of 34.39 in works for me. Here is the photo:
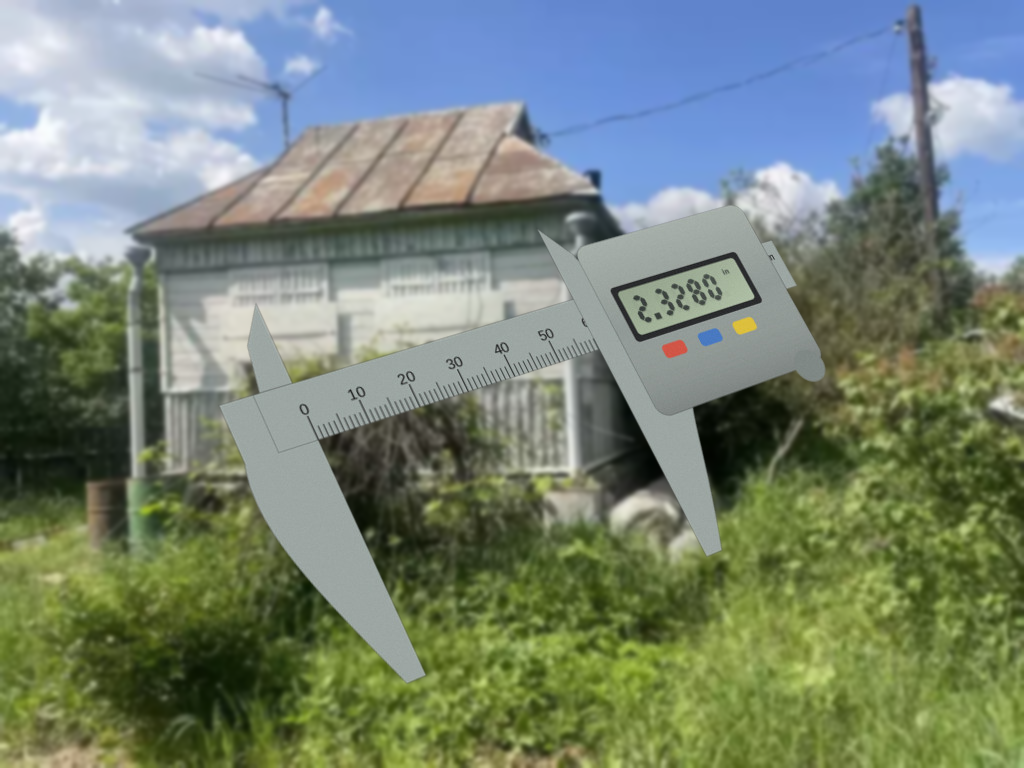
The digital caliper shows 2.3280 in
